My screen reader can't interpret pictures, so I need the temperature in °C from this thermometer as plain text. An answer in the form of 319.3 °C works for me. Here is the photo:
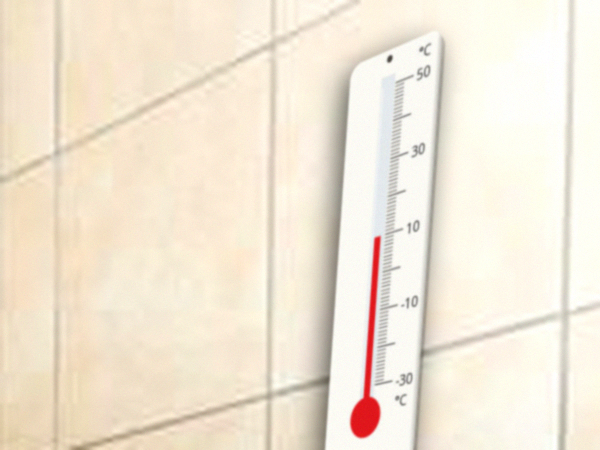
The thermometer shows 10 °C
